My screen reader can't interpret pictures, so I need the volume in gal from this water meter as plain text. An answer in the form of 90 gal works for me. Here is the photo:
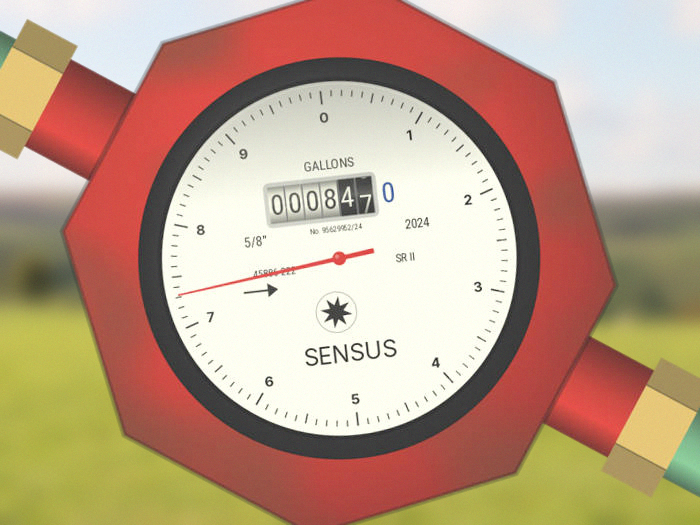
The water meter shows 8467.3 gal
